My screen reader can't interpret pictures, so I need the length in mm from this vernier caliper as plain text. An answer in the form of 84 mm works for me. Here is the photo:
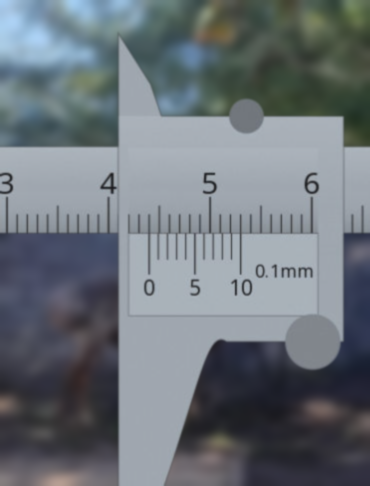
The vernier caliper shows 44.0 mm
